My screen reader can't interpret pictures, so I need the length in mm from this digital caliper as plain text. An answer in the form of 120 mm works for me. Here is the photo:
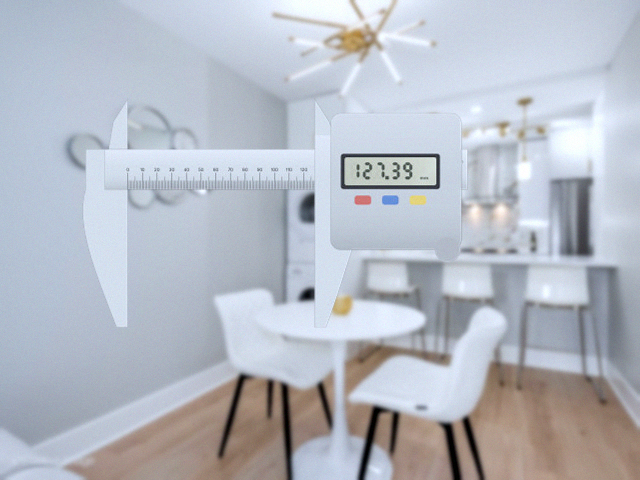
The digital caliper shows 127.39 mm
